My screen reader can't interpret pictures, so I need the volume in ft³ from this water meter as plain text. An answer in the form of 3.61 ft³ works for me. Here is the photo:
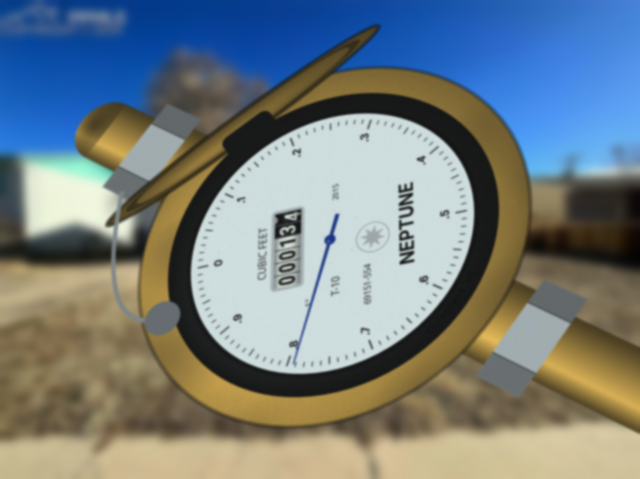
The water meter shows 133.79 ft³
